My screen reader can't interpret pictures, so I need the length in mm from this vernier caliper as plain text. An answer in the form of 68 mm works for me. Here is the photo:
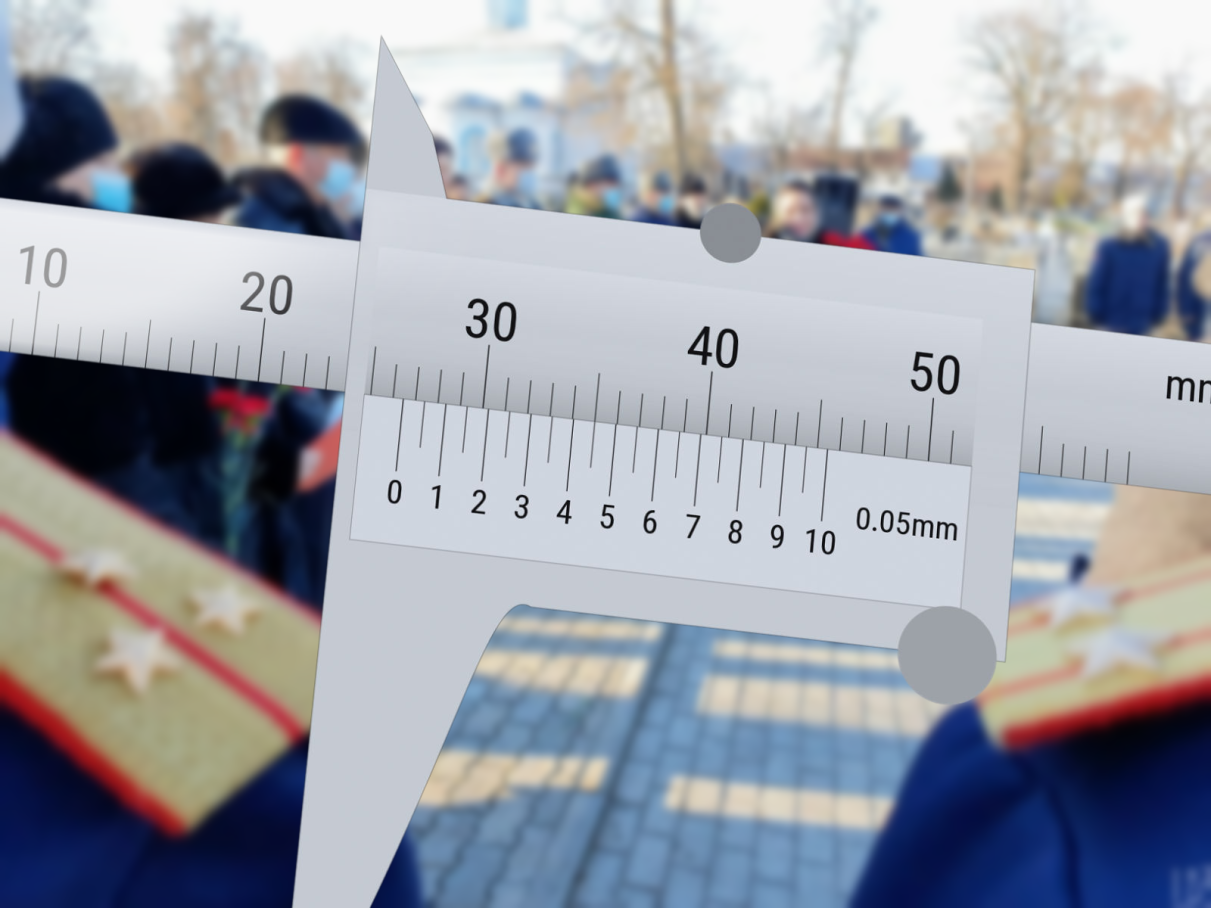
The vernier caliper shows 26.45 mm
